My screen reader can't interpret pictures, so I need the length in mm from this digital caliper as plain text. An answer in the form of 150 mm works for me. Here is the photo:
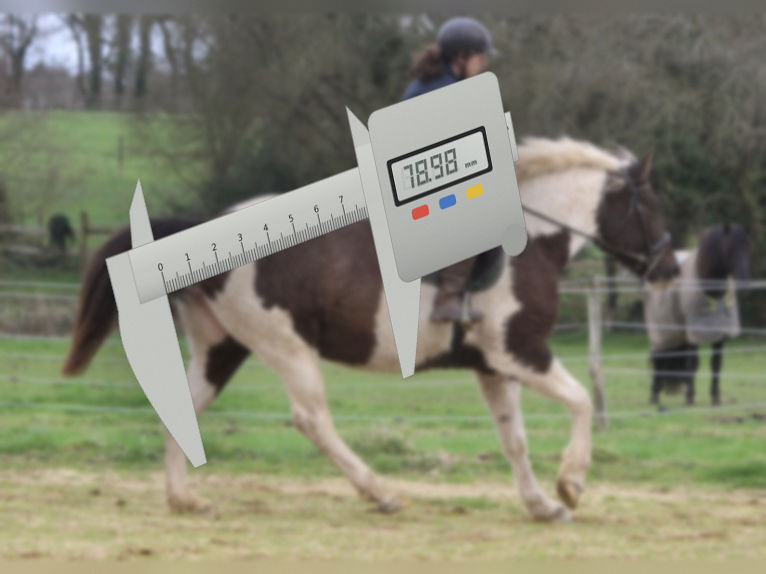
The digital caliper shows 78.98 mm
